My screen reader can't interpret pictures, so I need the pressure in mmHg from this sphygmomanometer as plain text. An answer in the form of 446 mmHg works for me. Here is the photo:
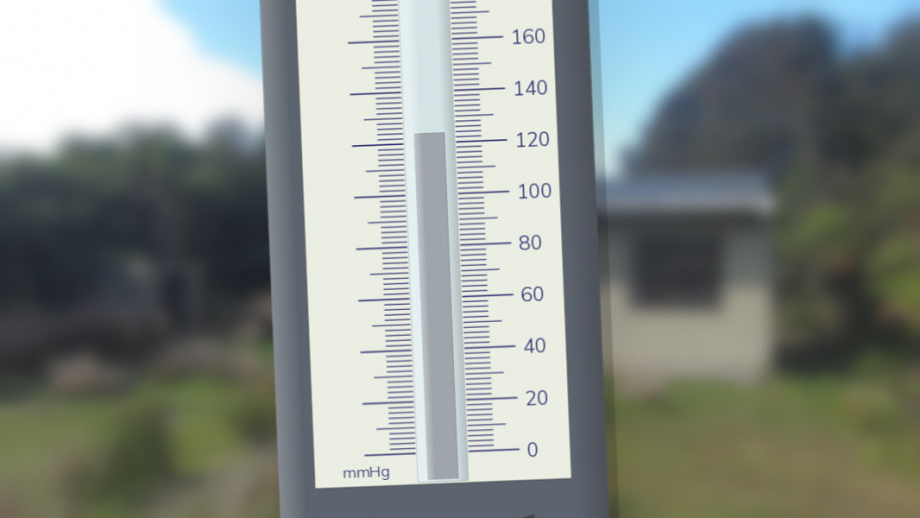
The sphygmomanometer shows 124 mmHg
